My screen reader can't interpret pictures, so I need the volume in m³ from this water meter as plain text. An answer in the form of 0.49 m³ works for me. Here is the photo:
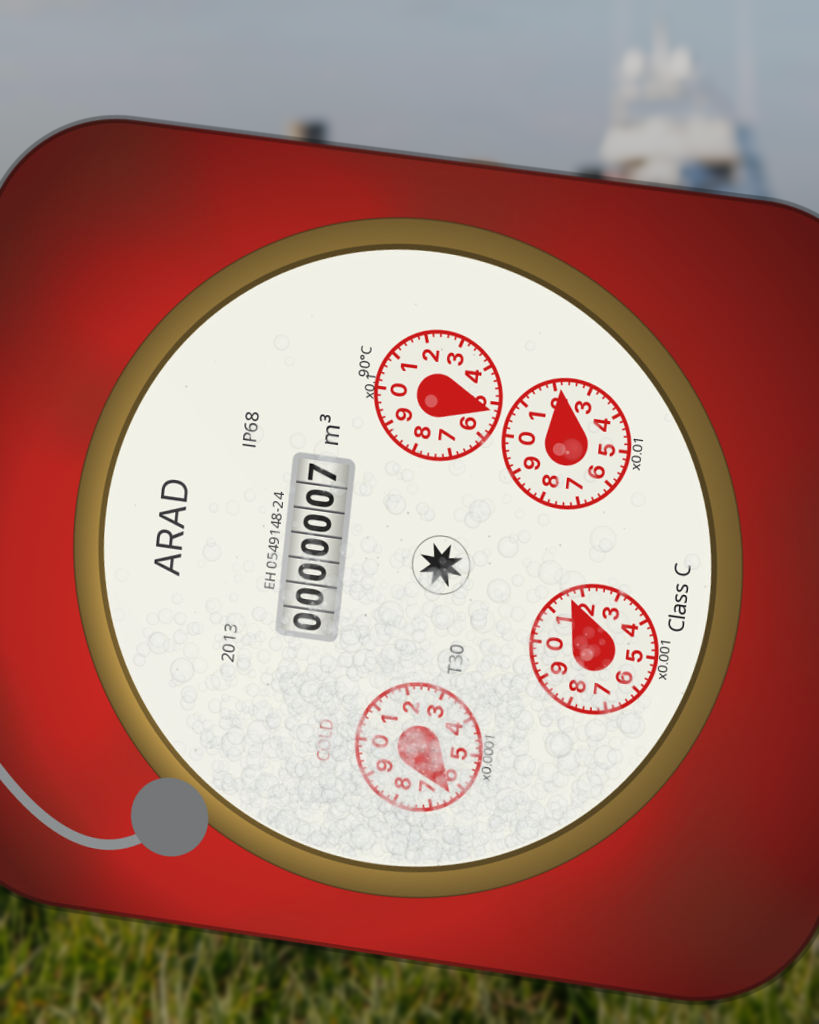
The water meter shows 7.5216 m³
